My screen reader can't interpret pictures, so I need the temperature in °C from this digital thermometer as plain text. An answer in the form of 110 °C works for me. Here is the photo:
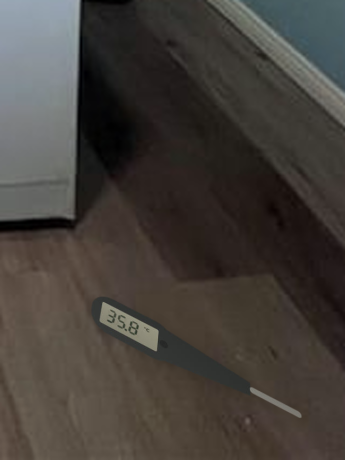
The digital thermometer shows 35.8 °C
